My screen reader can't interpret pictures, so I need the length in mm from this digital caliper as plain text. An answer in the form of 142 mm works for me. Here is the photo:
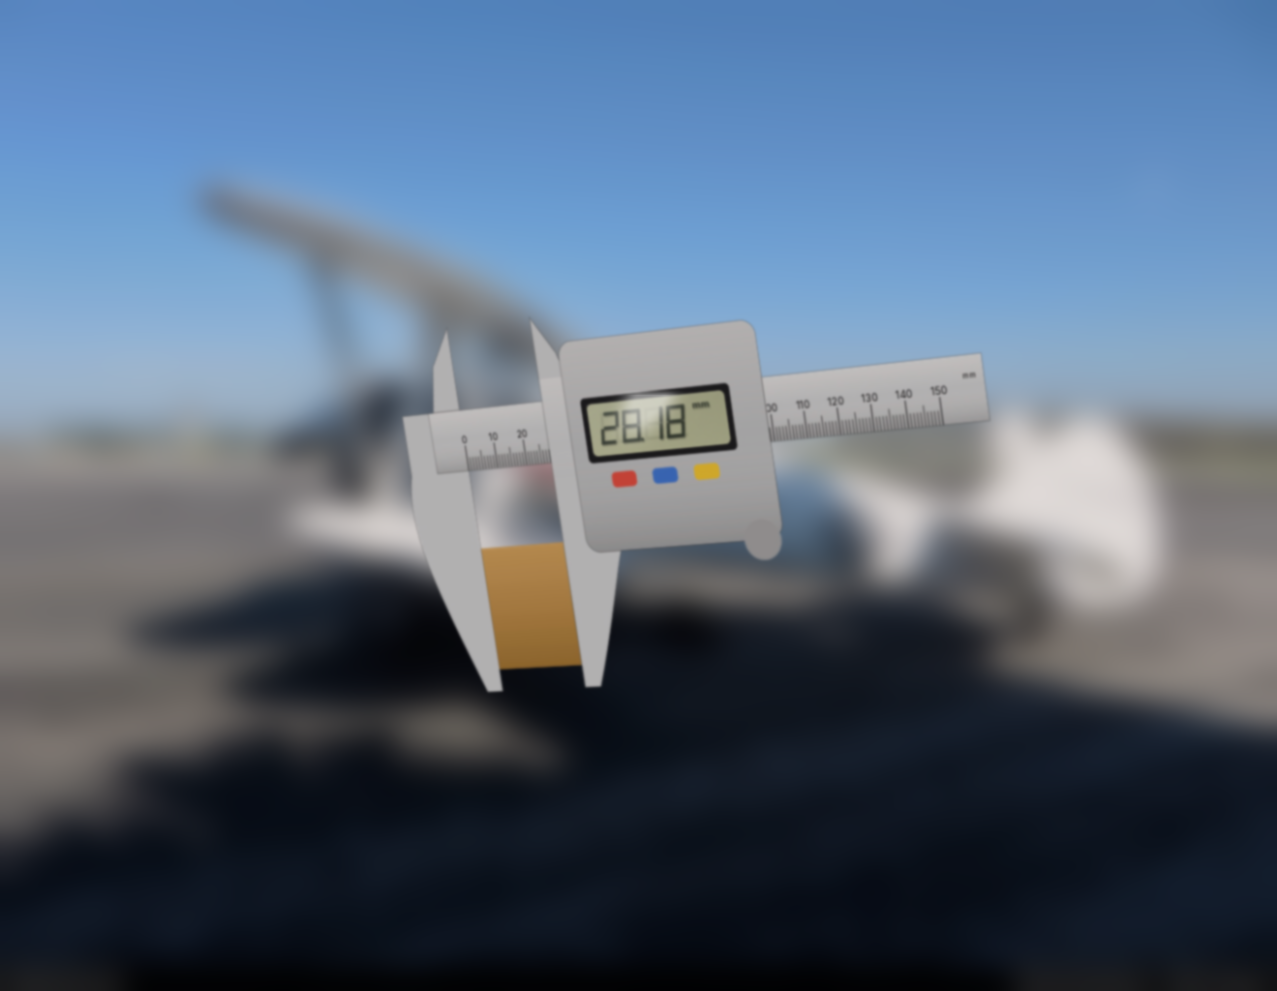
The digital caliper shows 28.18 mm
